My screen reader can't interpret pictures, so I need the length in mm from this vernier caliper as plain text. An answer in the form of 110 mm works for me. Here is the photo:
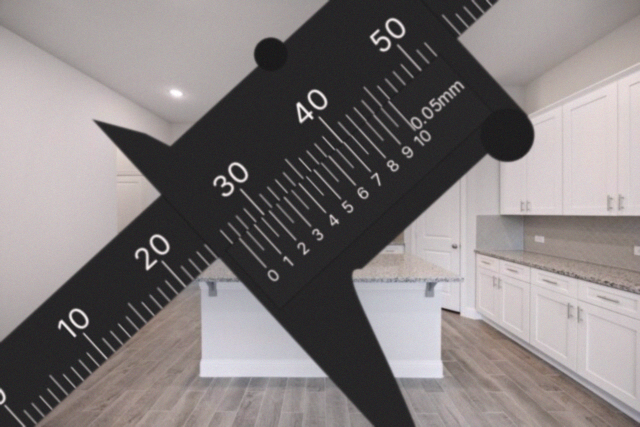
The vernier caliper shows 26.8 mm
